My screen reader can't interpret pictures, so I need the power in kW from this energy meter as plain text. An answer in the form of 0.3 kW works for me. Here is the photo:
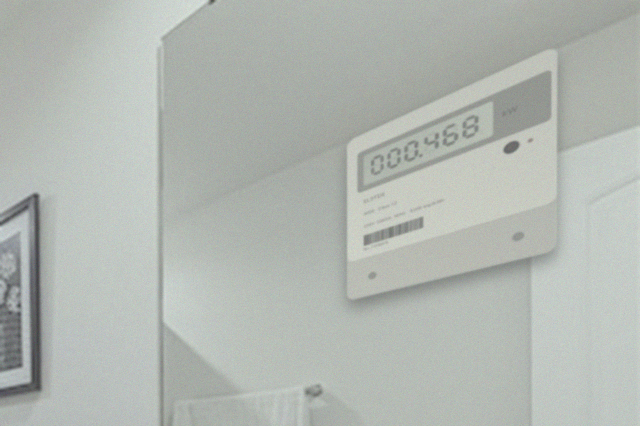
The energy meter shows 0.468 kW
